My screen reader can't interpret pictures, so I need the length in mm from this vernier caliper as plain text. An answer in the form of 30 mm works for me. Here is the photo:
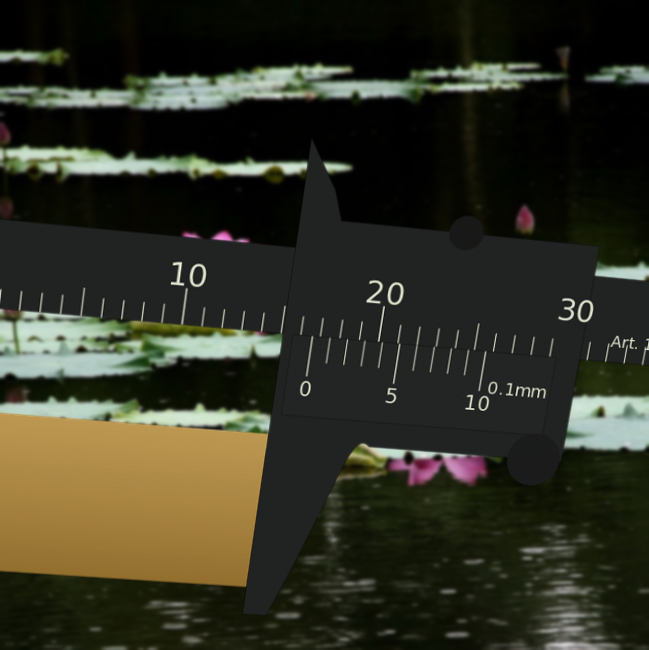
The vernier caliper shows 16.6 mm
